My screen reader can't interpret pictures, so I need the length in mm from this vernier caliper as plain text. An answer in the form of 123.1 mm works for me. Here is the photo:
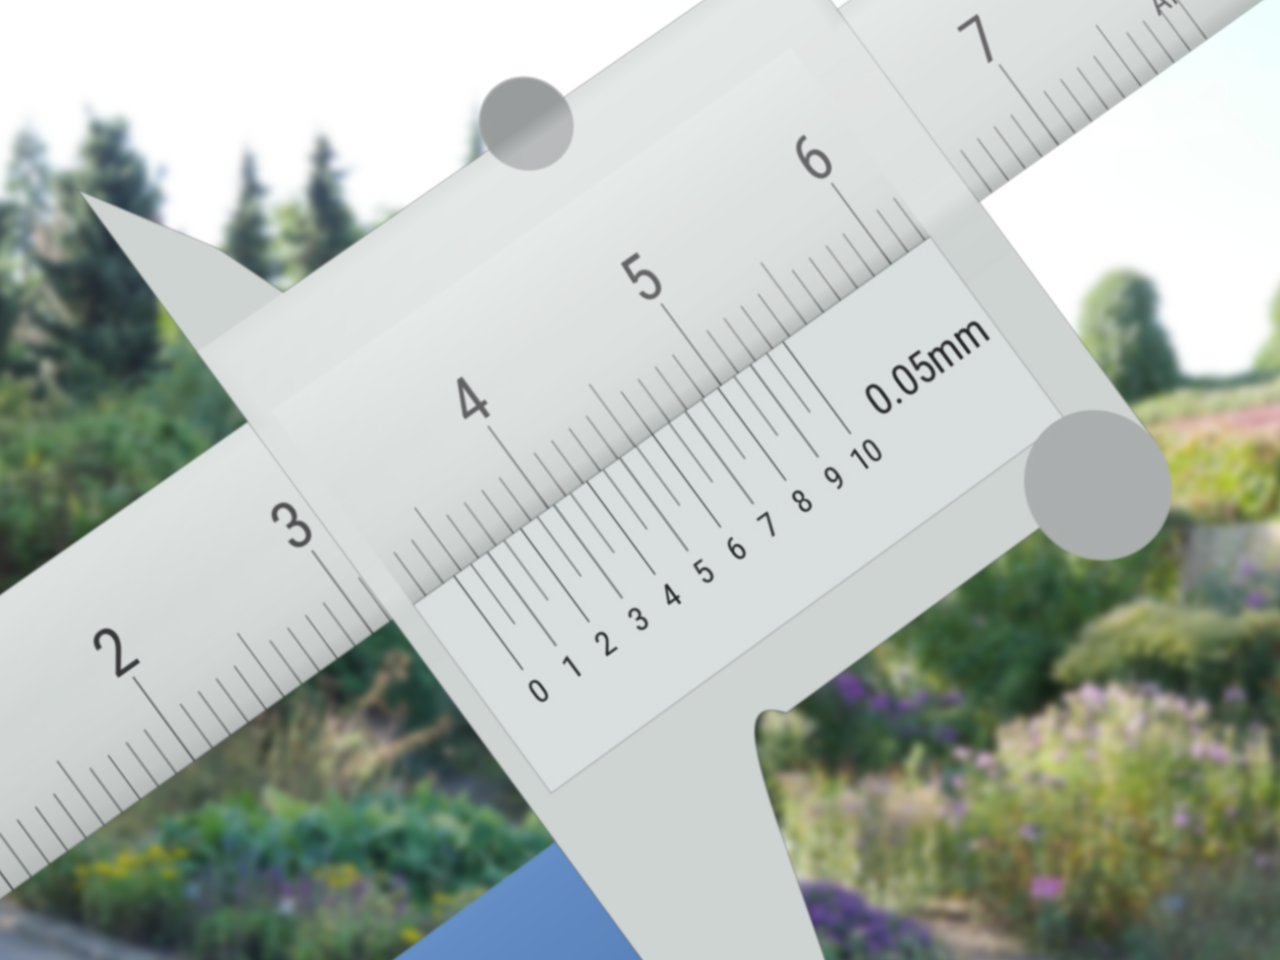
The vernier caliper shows 34.6 mm
